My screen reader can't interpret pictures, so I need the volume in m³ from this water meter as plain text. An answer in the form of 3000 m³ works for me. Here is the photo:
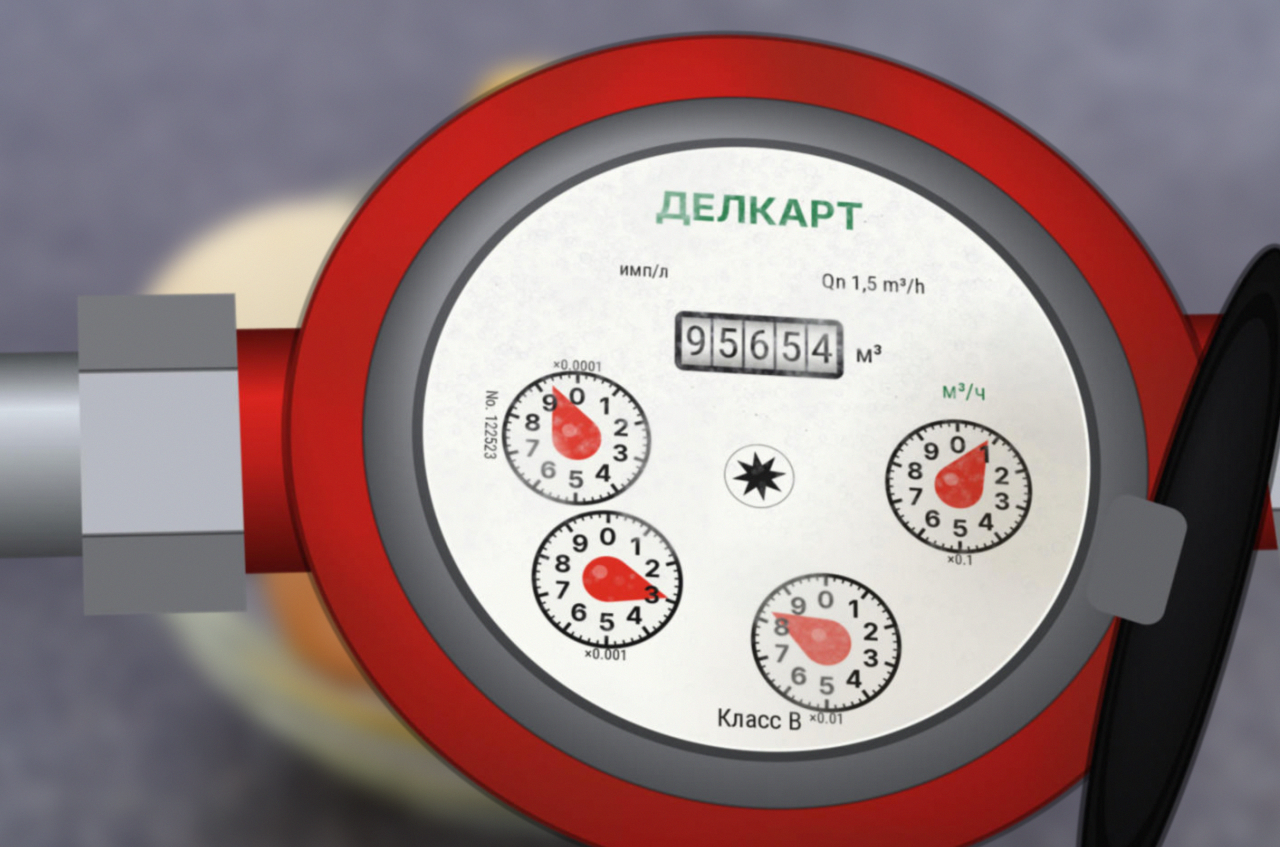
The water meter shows 95654.0829 m³
